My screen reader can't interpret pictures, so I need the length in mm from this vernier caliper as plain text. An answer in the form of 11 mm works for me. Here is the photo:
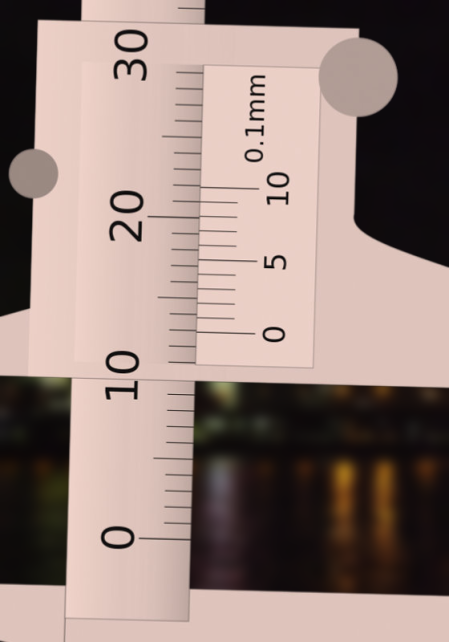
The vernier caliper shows 12.9 mm
